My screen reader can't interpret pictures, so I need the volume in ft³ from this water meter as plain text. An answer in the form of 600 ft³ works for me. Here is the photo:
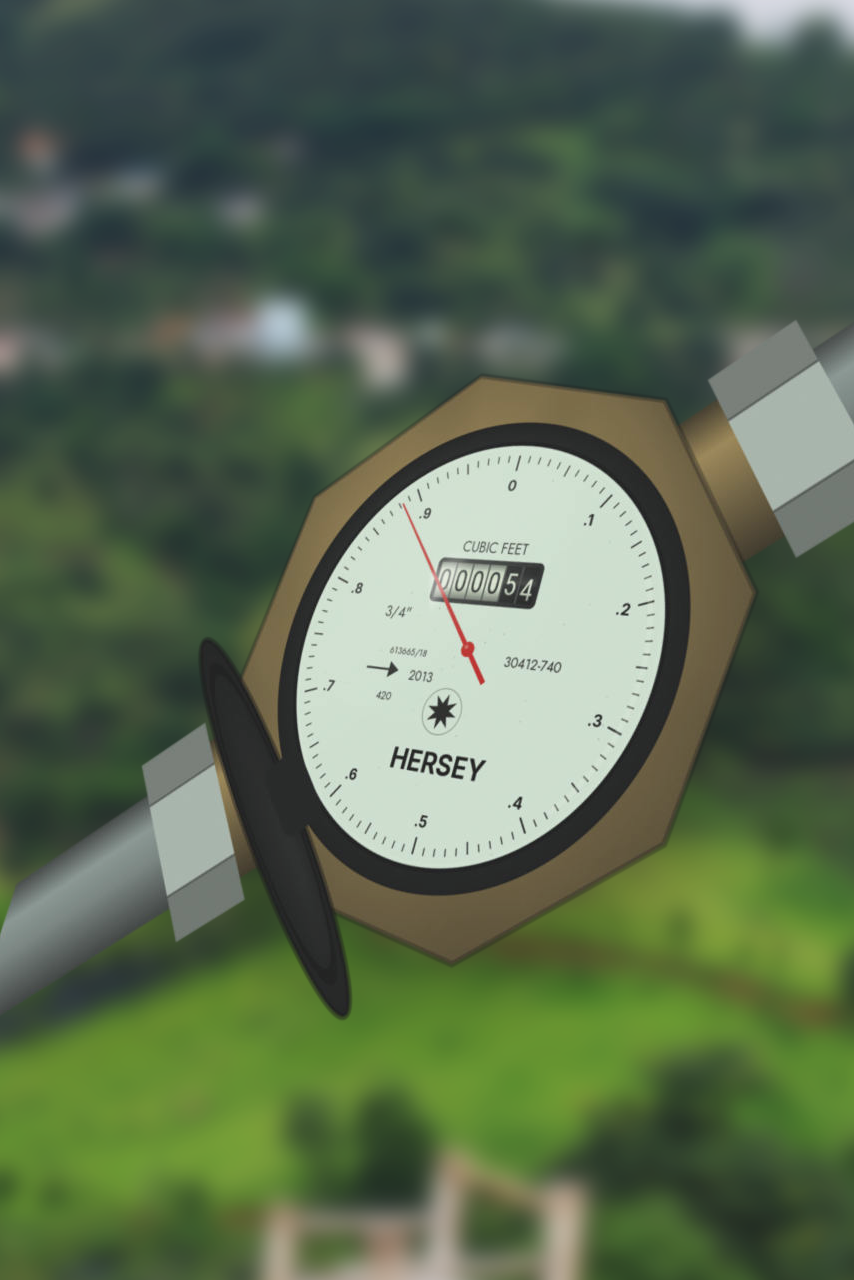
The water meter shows 53.88 ft³
